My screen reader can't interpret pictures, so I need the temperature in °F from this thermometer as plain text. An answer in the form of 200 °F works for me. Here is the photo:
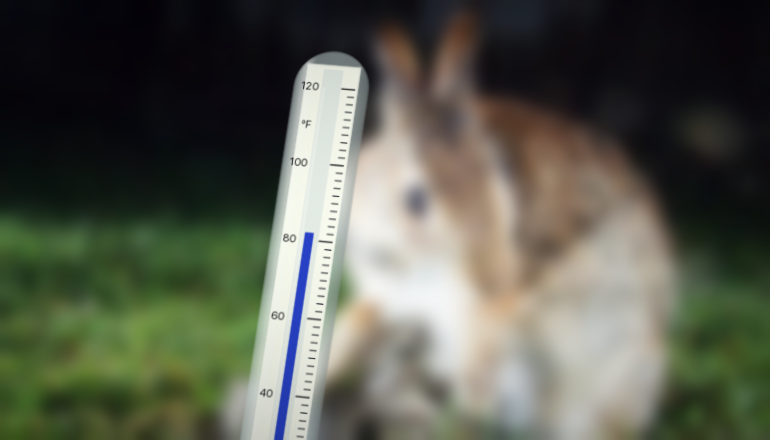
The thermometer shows 82 °F
